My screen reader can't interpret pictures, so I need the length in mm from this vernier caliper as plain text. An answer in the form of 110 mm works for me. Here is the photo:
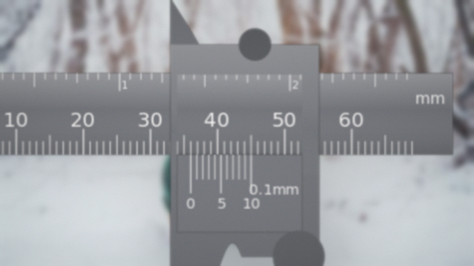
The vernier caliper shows 36.0 mm
